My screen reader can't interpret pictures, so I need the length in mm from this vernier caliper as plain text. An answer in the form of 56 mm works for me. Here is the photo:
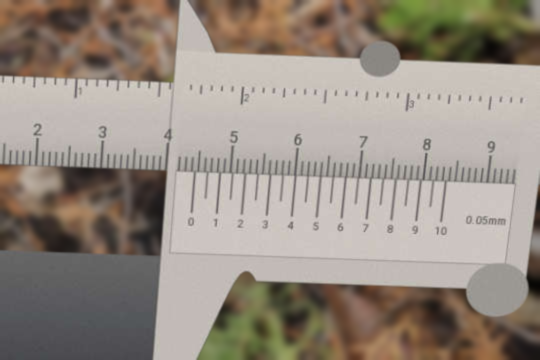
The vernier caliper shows 44.5 mm
